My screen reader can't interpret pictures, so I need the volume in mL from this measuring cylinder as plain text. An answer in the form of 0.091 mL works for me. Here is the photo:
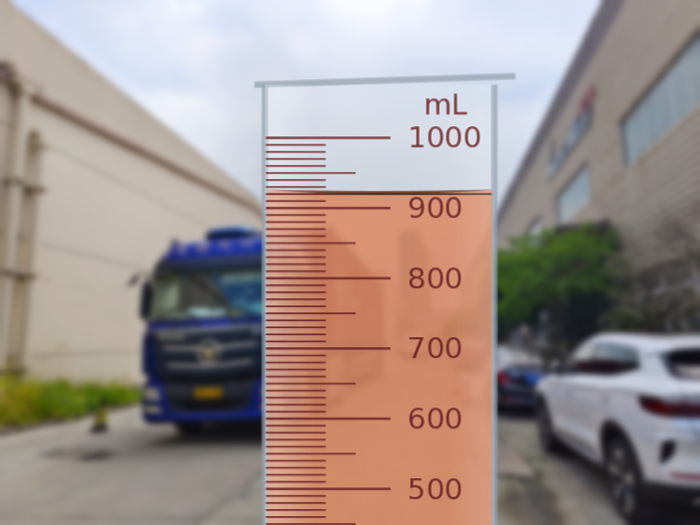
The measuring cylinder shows 920 mL
